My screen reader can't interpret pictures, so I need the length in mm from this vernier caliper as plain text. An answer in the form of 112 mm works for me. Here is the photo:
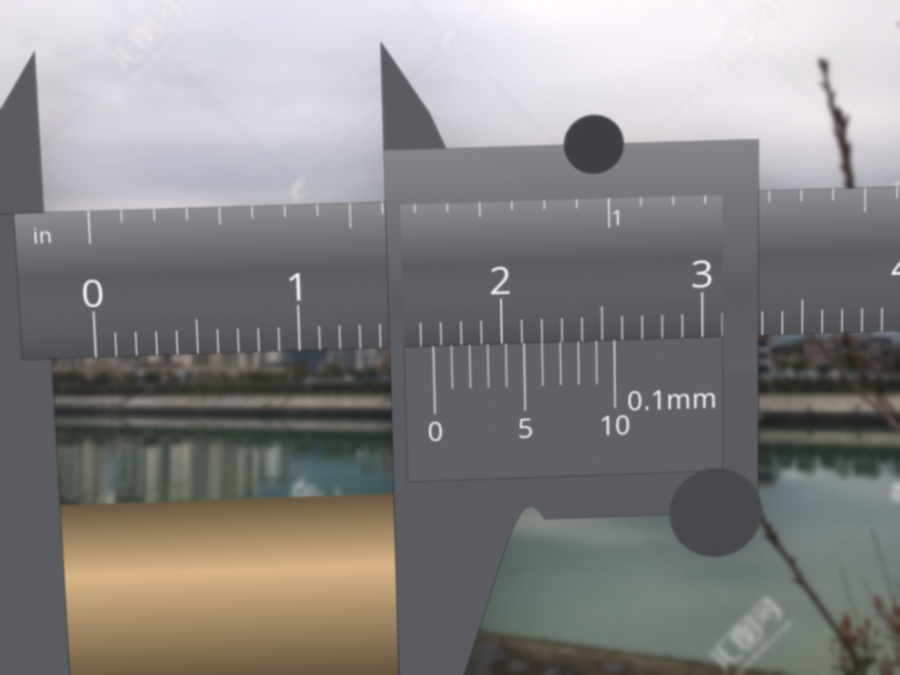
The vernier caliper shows 16.6 mm
